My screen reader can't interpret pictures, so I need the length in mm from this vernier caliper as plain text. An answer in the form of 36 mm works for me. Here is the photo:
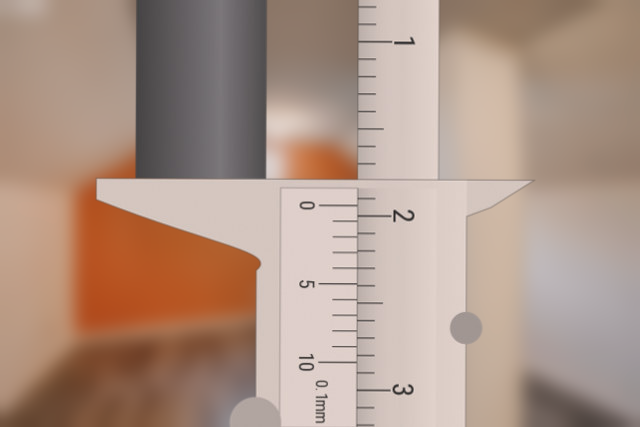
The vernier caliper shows 19.4 mm
